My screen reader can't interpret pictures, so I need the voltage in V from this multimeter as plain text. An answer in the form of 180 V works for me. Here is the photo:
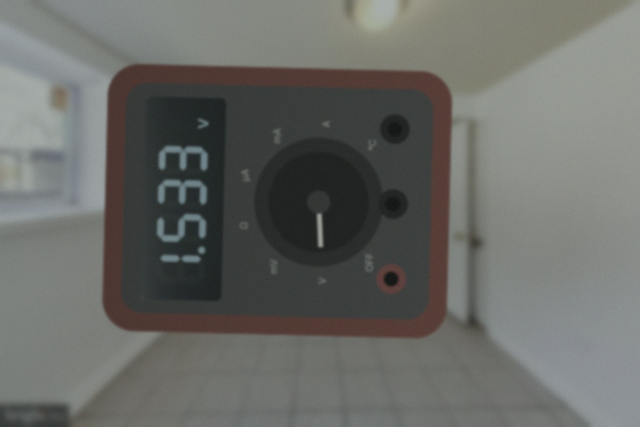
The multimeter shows 1.533 V
